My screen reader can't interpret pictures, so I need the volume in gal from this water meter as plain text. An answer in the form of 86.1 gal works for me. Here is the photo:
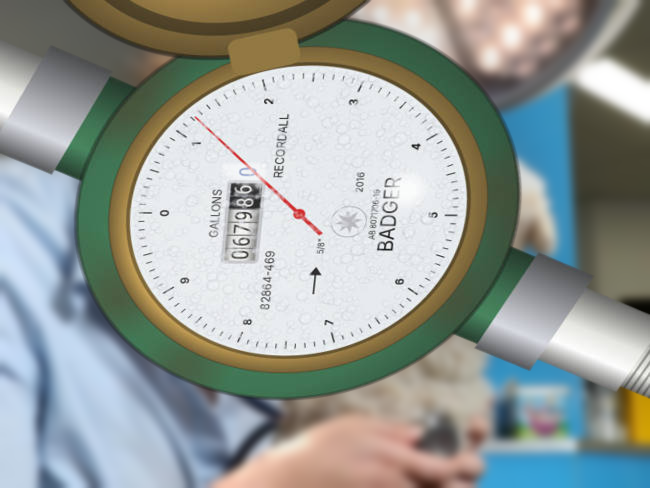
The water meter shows 679861.2 gal
